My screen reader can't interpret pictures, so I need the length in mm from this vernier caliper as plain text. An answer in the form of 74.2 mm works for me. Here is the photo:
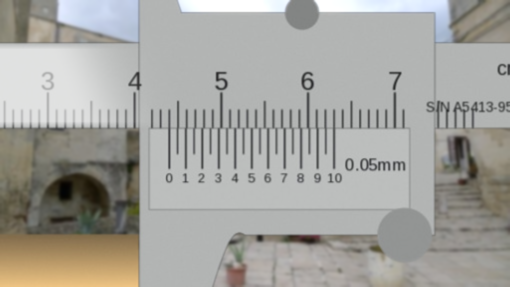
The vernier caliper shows 44.0 mm
